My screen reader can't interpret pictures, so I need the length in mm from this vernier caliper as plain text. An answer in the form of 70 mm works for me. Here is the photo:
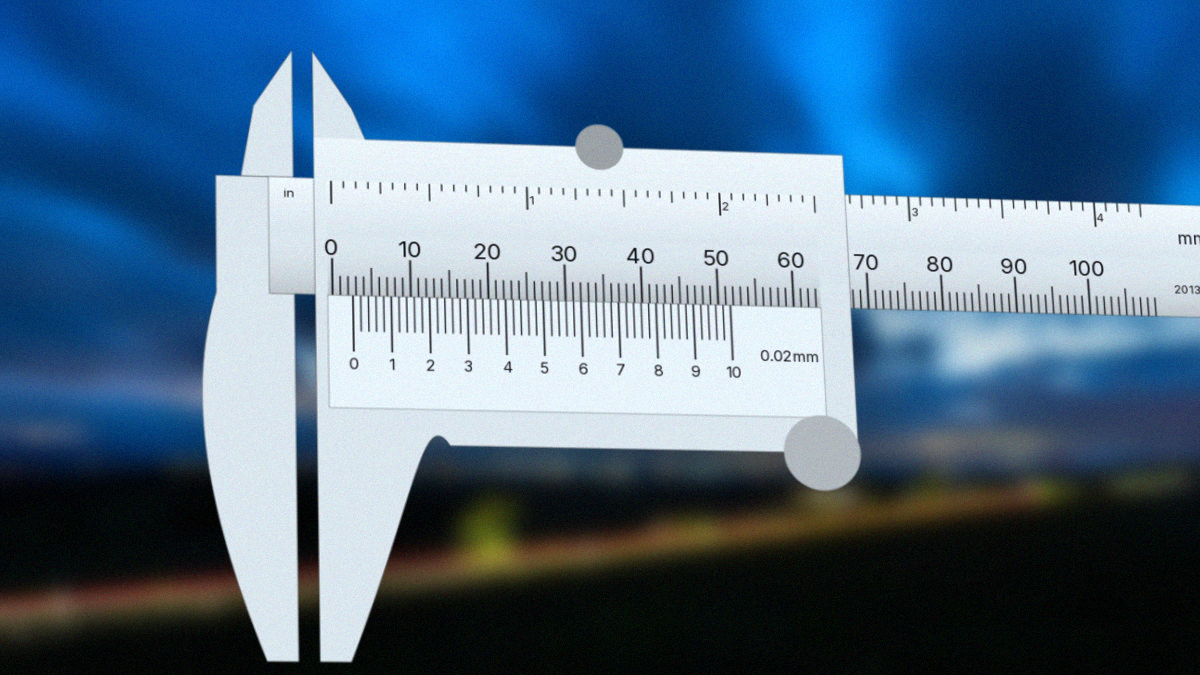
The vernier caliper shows 2.6 mm
